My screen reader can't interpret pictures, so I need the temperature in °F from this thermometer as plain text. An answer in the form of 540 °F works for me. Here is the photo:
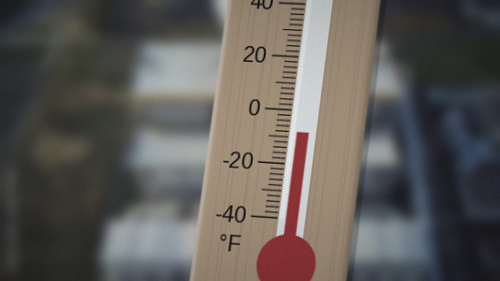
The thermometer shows -8 °F
